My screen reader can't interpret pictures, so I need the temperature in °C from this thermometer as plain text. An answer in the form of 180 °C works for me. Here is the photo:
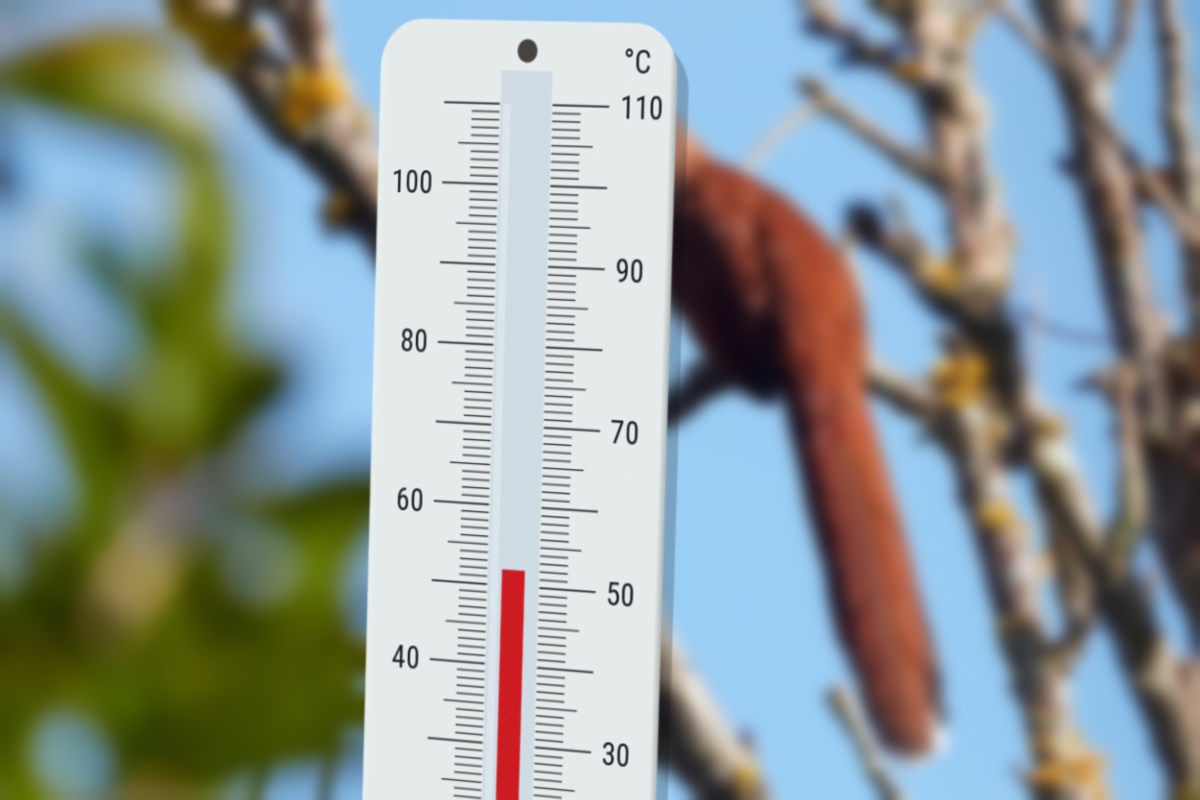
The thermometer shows 52 °C
